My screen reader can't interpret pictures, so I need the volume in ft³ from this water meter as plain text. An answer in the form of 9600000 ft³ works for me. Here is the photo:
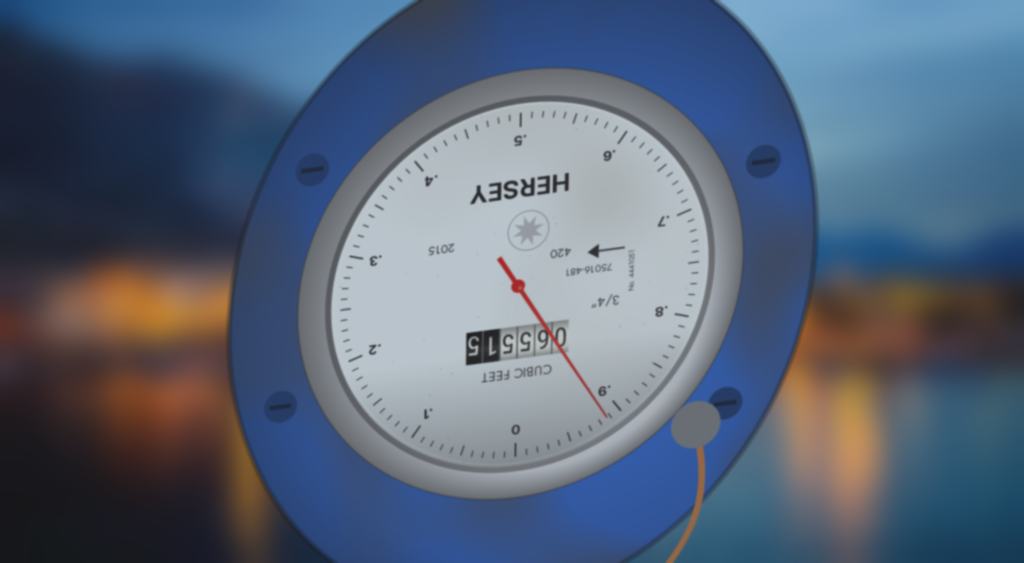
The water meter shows 65514.91 ft³
